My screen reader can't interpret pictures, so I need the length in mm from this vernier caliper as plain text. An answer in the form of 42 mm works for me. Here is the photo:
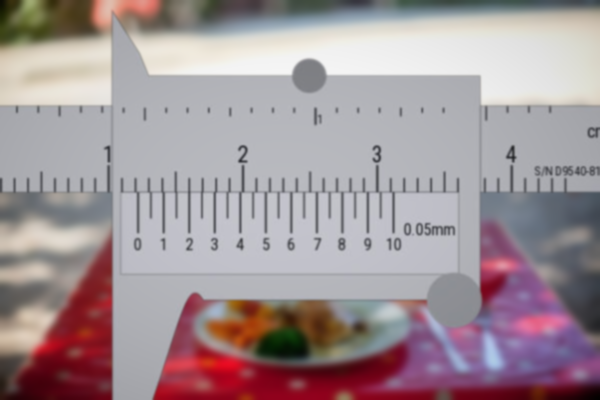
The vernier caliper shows 12.2 mm
